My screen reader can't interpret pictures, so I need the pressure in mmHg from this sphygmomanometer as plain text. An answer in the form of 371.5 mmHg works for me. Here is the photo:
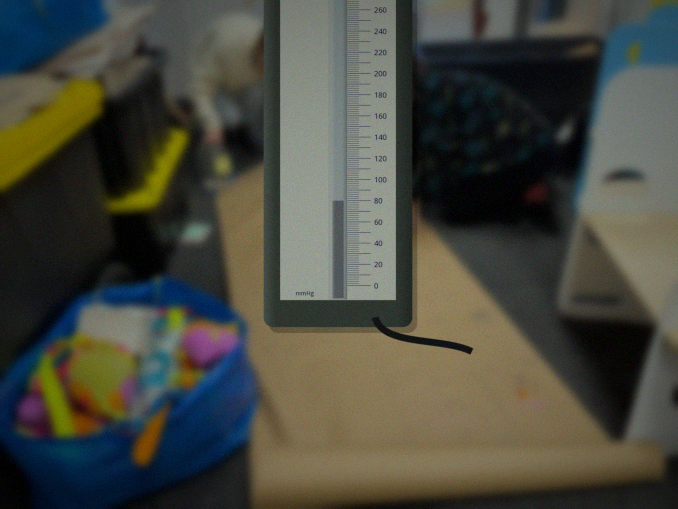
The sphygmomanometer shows 80 mmHg
